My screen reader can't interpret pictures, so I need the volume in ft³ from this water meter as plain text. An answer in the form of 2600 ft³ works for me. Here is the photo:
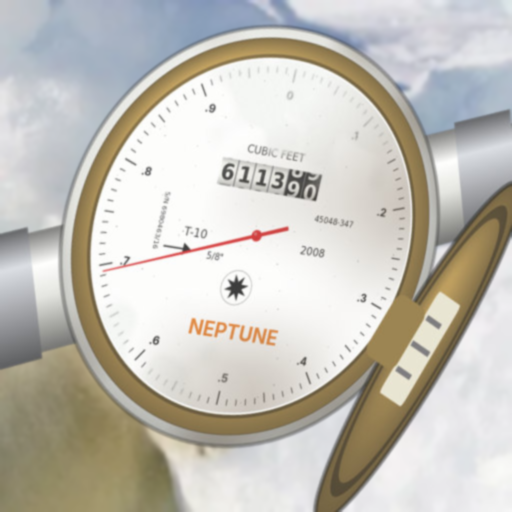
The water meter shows 611389.69 ft³
